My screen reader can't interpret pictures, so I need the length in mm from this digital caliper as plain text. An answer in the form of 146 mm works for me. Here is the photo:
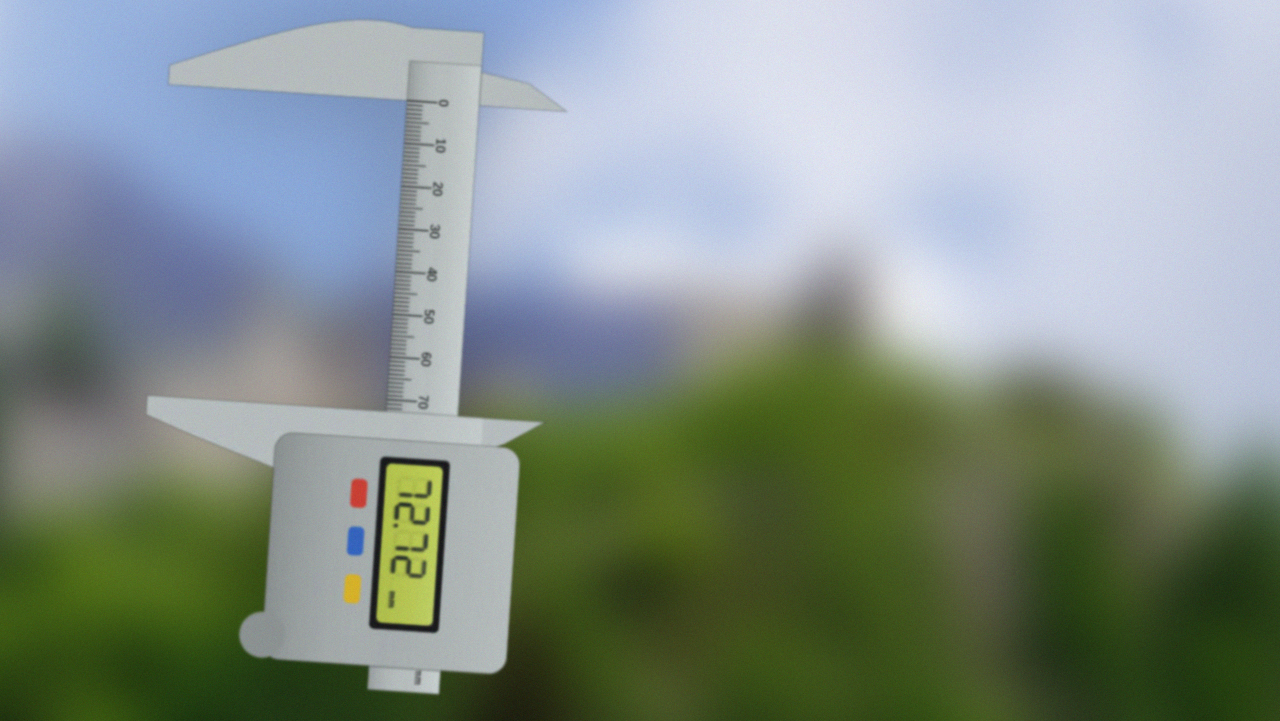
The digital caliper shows 72.72 mm
